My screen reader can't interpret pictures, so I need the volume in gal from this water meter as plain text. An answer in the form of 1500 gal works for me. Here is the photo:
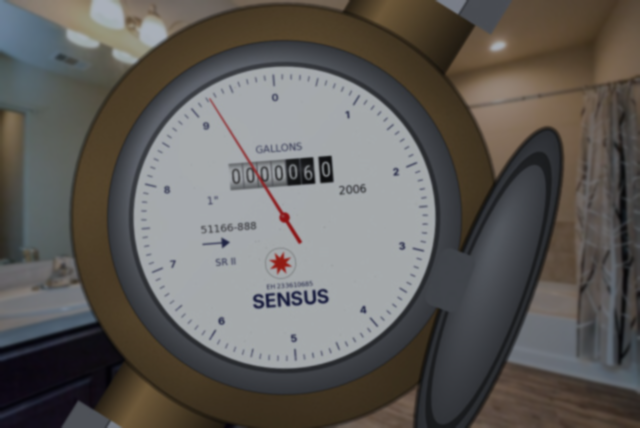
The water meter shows 59.2 gal
